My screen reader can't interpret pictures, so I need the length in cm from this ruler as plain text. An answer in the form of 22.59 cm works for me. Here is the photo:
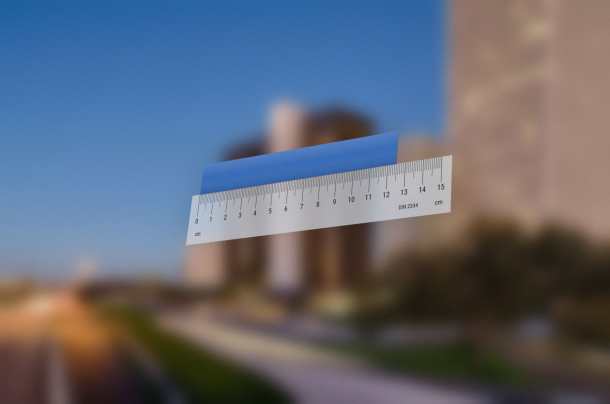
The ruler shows 12.5 cm
